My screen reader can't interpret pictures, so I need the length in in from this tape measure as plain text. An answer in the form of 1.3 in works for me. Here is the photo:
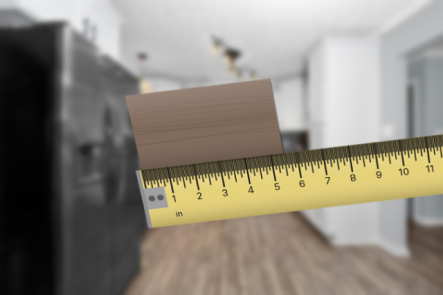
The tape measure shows 5.5 in
